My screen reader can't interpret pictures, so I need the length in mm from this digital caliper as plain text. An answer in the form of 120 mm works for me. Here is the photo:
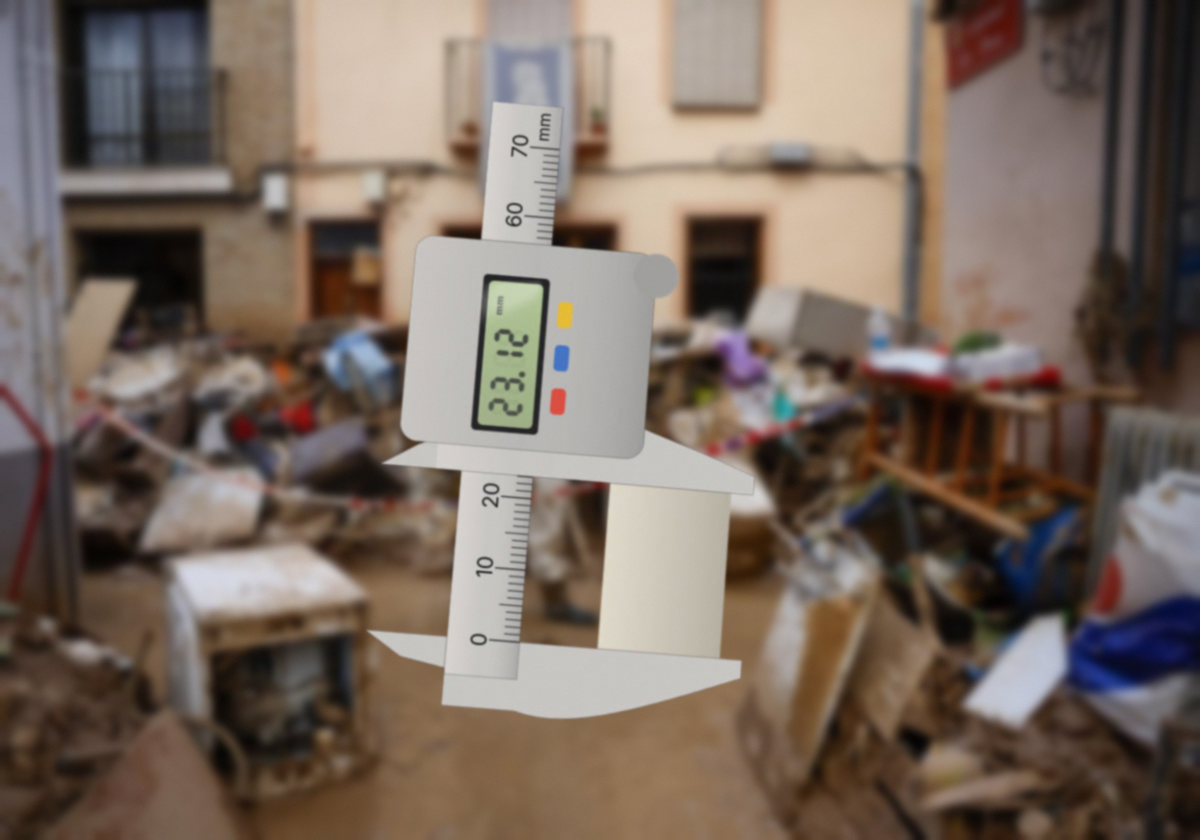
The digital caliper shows 23.12 mm
